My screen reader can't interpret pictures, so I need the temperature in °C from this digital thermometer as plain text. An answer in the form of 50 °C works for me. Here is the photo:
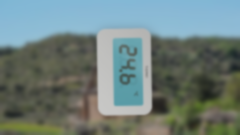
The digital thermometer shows 24.6 °C
